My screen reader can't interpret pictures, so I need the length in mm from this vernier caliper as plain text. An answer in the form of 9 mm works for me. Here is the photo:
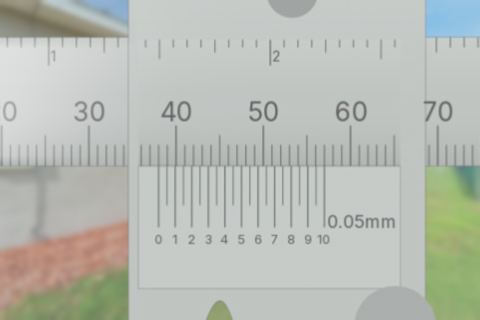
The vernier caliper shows 38.0 mm
